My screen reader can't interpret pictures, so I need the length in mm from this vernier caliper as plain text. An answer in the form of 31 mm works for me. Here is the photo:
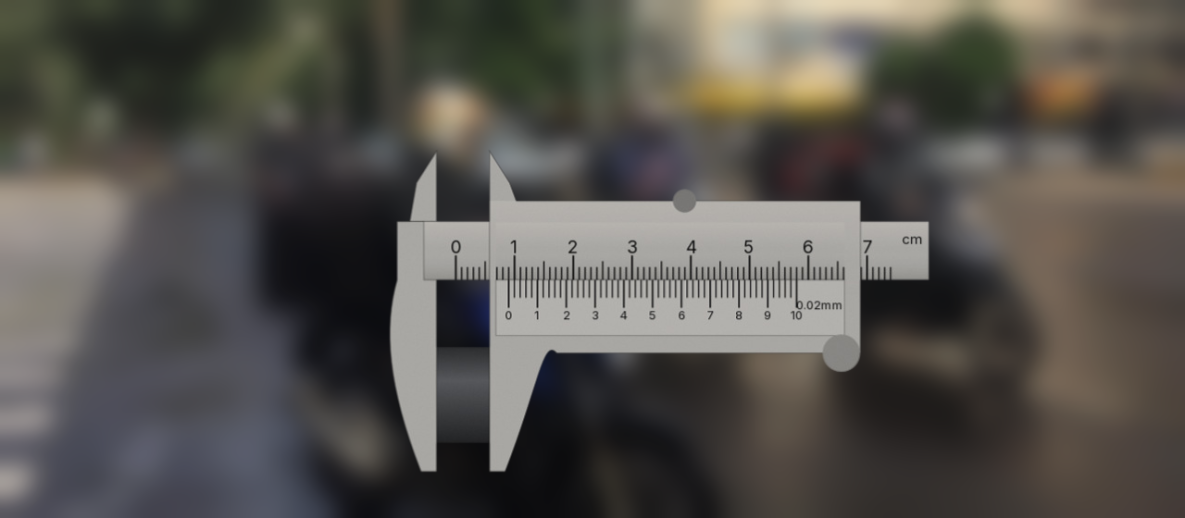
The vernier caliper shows 9.0 mm
